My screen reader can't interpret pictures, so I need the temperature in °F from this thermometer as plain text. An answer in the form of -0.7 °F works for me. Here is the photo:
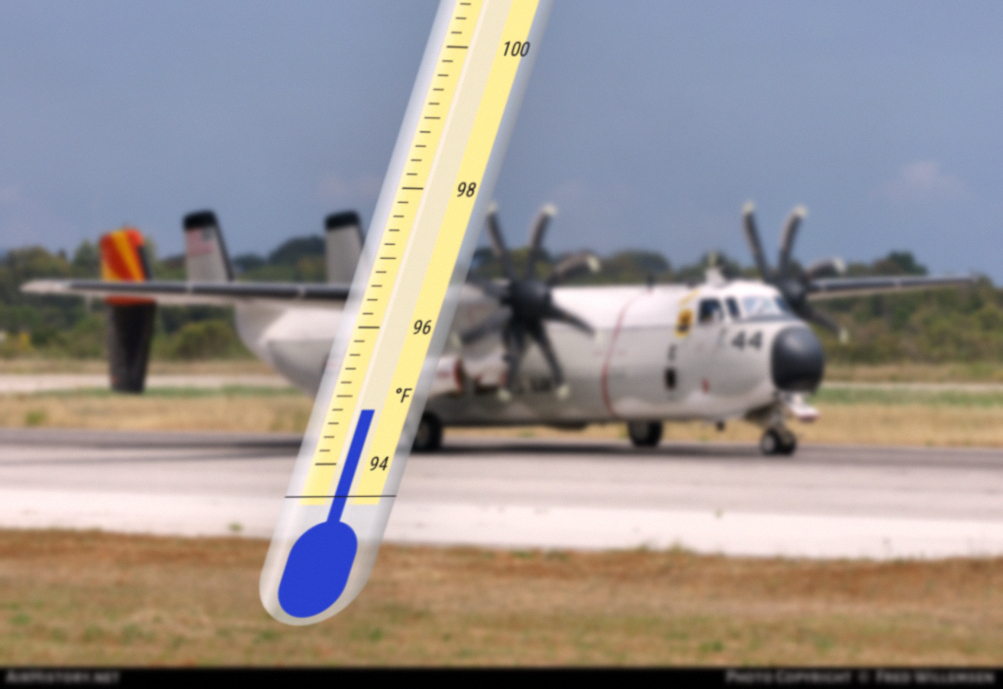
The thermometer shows 94.8 °F
